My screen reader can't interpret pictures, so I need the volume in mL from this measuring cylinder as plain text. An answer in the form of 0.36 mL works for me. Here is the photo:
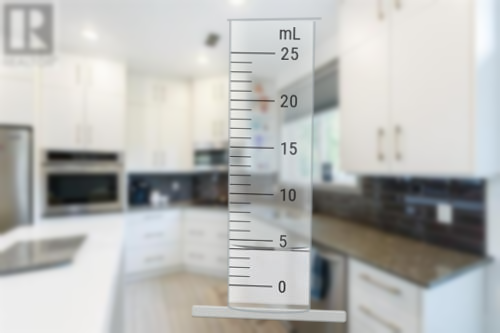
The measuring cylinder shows 4 mL
